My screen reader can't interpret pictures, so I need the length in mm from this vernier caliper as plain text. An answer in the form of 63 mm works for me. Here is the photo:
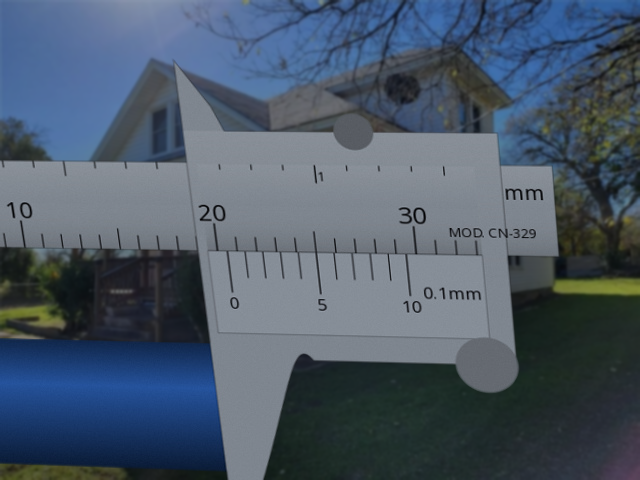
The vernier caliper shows 20.5 mm
